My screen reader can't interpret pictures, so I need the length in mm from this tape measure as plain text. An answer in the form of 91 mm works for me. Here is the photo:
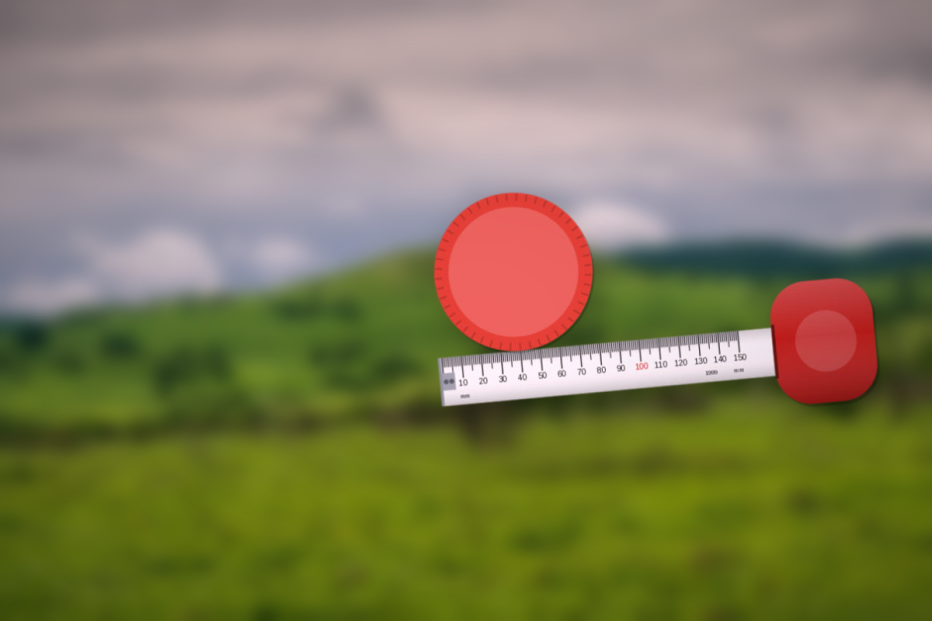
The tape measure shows 80 mm
